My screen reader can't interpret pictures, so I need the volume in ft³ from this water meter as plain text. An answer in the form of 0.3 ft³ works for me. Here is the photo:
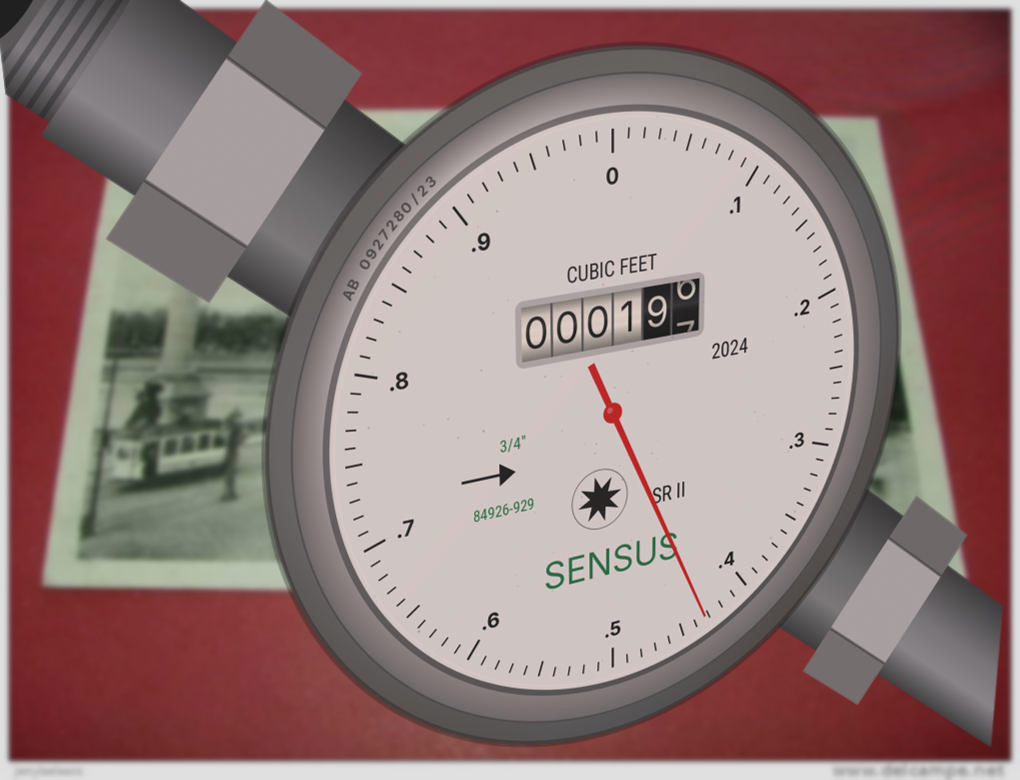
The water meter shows 196.43 ft³
